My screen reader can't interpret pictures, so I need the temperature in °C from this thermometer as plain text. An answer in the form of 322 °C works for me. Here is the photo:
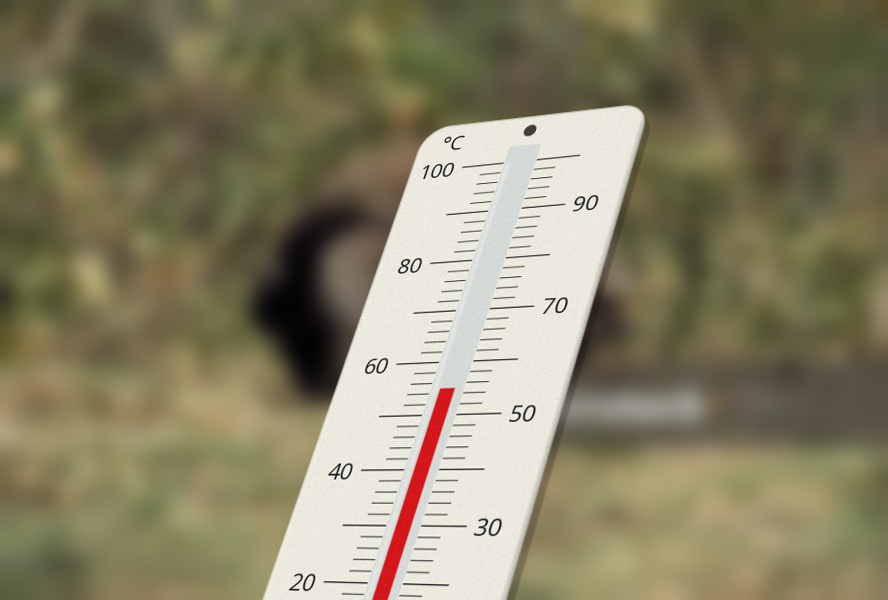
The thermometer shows 55 °C
